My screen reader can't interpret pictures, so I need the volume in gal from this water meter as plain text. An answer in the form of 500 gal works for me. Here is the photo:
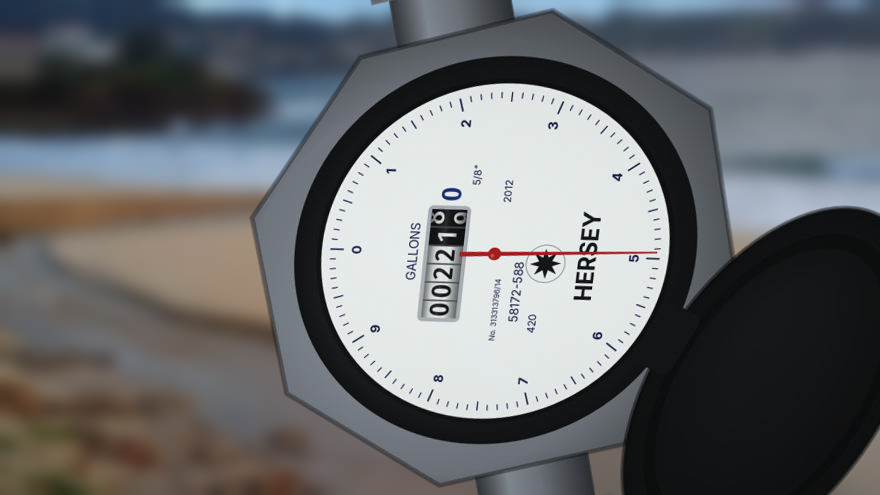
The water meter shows 22184.9 gal
